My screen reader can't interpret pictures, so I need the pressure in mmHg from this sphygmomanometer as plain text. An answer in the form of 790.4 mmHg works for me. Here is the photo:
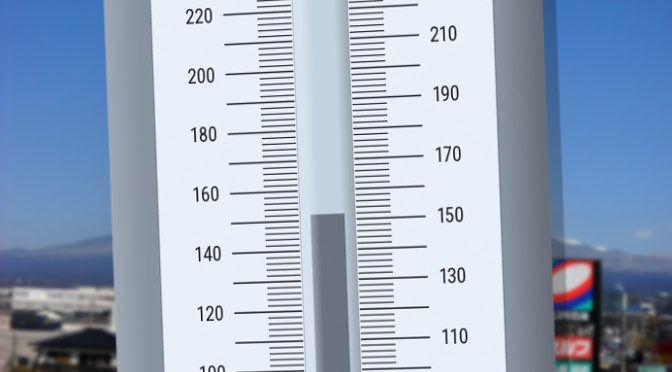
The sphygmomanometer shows 152 mmHg
